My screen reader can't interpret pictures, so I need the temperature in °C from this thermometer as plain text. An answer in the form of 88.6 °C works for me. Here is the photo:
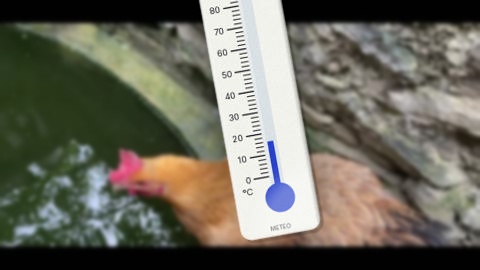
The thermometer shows 16 °C
